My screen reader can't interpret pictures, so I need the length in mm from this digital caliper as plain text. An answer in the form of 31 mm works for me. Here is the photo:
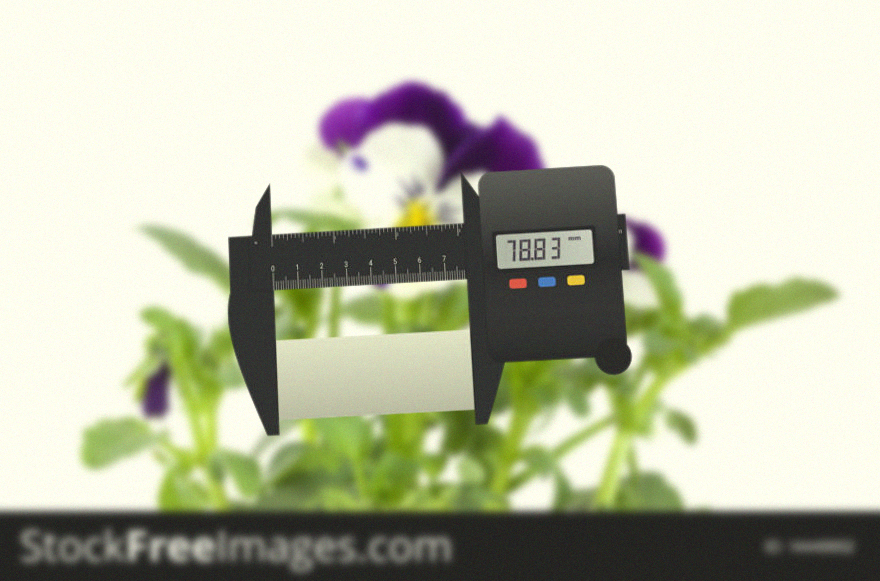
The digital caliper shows 78.83 mm
